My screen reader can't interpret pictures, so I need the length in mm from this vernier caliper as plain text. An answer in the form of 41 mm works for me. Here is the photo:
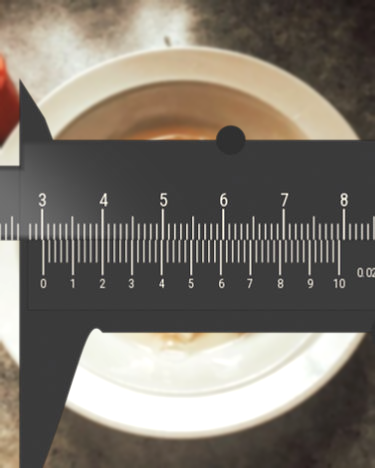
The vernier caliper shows 30.2 mm
